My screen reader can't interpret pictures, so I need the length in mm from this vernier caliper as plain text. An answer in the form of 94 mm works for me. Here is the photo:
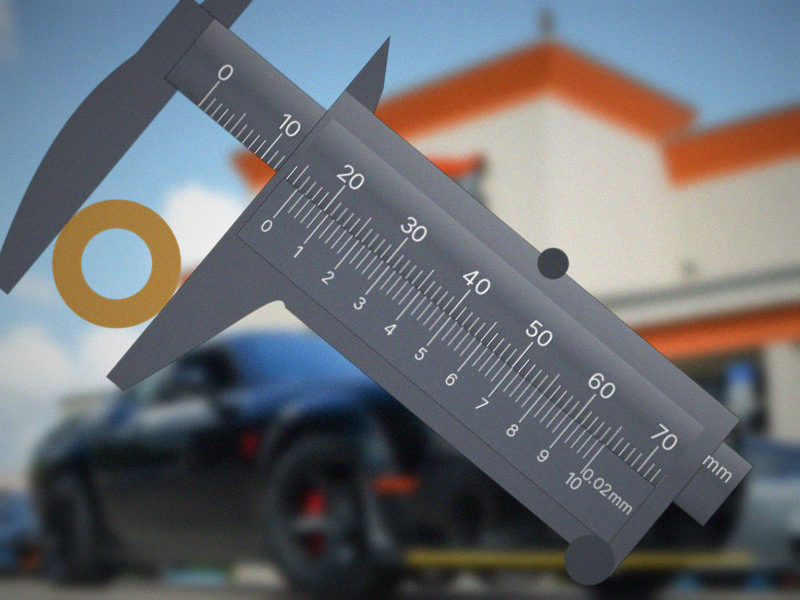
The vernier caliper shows 15.8 mm
